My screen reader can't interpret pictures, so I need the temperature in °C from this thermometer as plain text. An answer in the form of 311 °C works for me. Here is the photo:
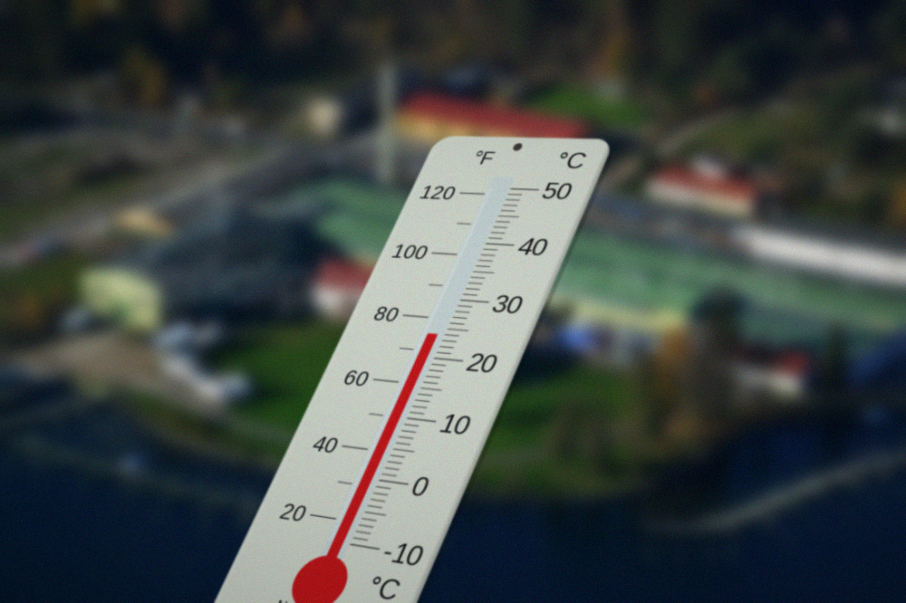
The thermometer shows 24 °C
